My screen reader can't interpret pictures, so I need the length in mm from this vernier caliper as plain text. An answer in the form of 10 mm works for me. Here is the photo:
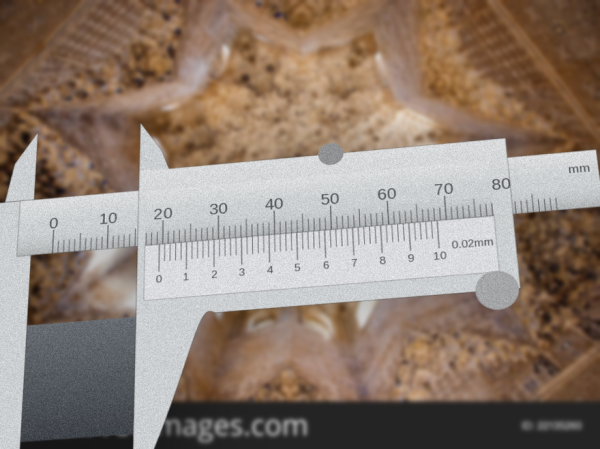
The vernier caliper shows 19.4 mm
